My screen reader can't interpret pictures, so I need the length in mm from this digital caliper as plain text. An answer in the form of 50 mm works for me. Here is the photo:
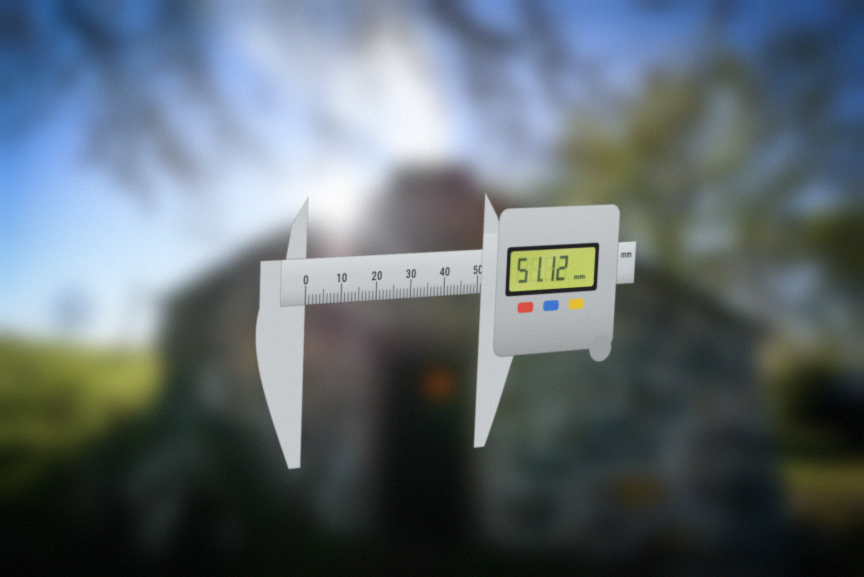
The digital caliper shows 51.12 mm
